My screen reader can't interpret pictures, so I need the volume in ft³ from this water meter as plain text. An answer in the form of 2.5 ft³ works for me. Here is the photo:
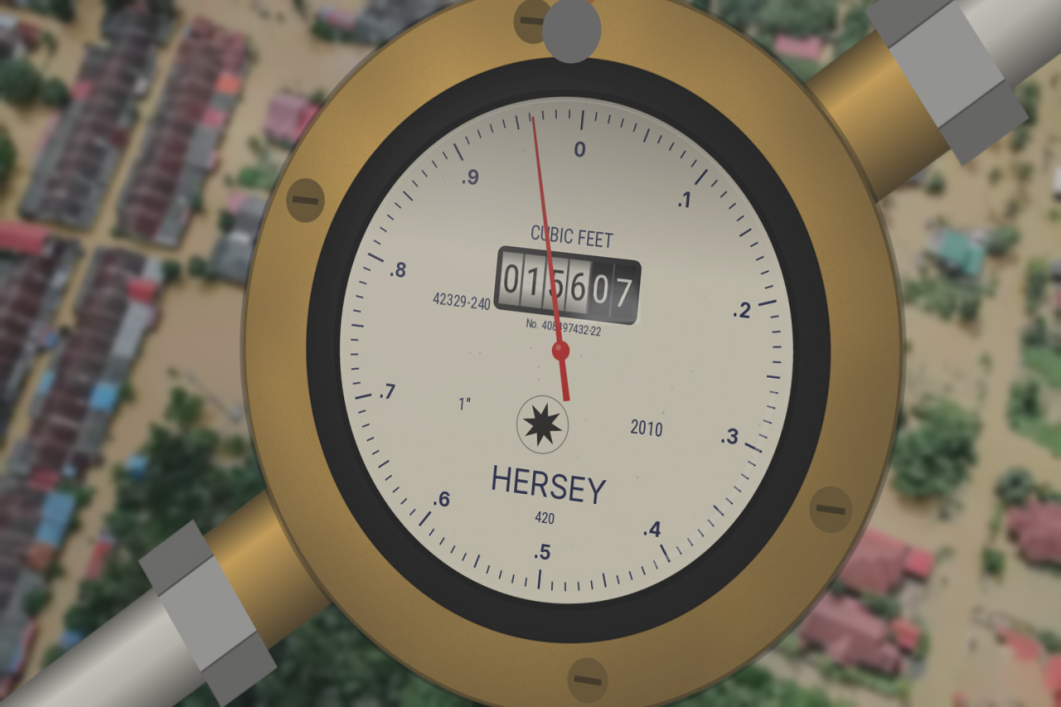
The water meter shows 15606.96 ft³
